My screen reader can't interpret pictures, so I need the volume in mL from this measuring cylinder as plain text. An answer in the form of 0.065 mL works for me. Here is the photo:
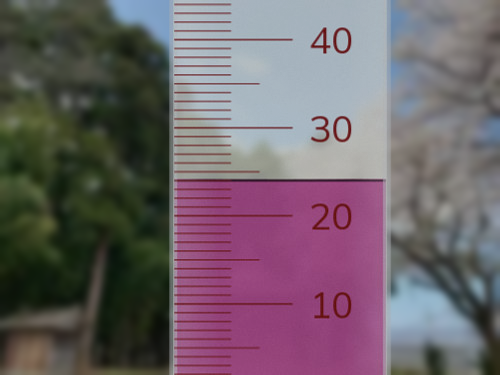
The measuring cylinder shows 24 mL
